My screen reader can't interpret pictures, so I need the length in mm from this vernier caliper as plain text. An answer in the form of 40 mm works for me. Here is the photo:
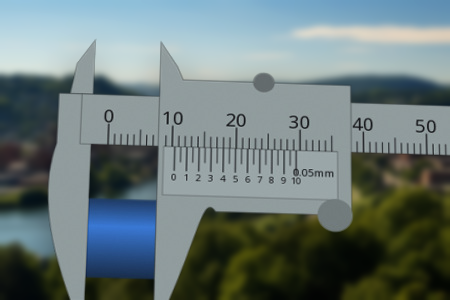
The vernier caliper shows 10.4 mm
